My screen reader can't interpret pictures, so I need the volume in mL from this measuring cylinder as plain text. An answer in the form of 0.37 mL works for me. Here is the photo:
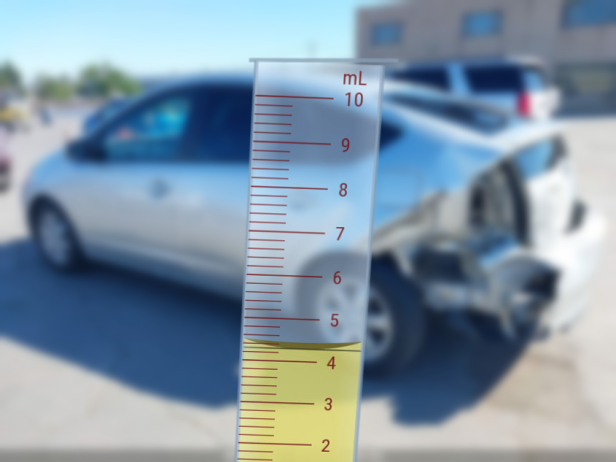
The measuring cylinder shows 4.3 mL
